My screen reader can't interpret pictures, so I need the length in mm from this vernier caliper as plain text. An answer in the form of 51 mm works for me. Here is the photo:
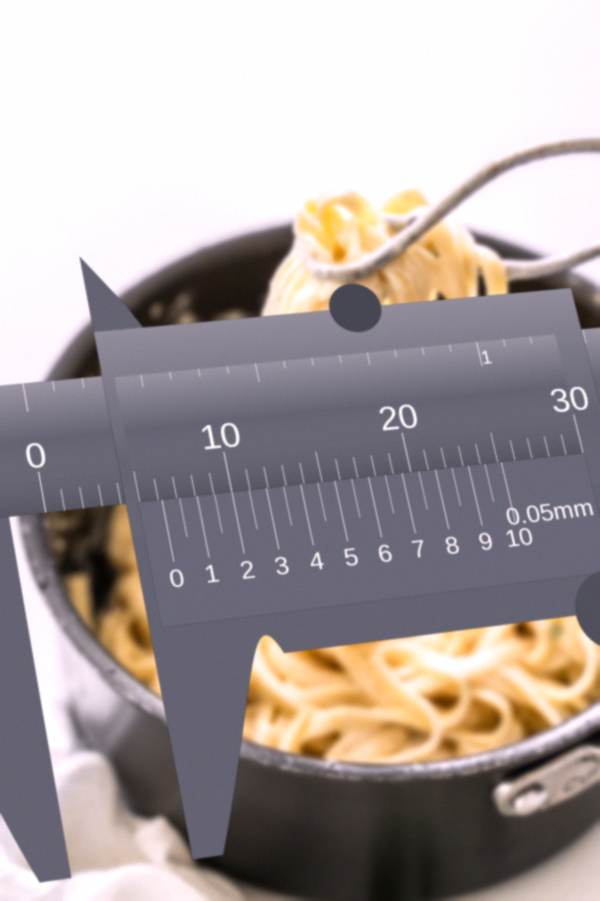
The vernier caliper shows 6.2 mm
